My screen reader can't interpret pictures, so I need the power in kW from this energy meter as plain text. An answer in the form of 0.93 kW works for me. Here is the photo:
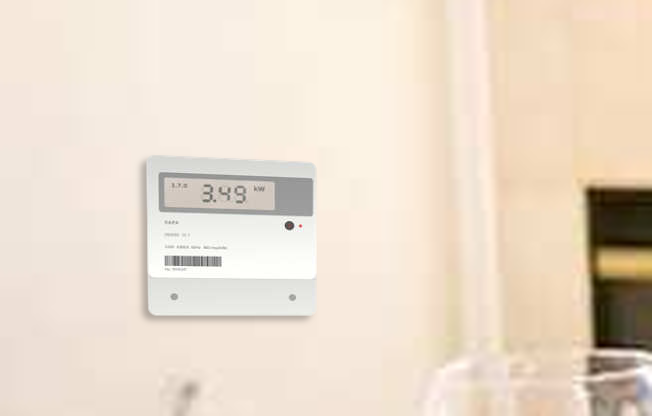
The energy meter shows 3.49 kW
